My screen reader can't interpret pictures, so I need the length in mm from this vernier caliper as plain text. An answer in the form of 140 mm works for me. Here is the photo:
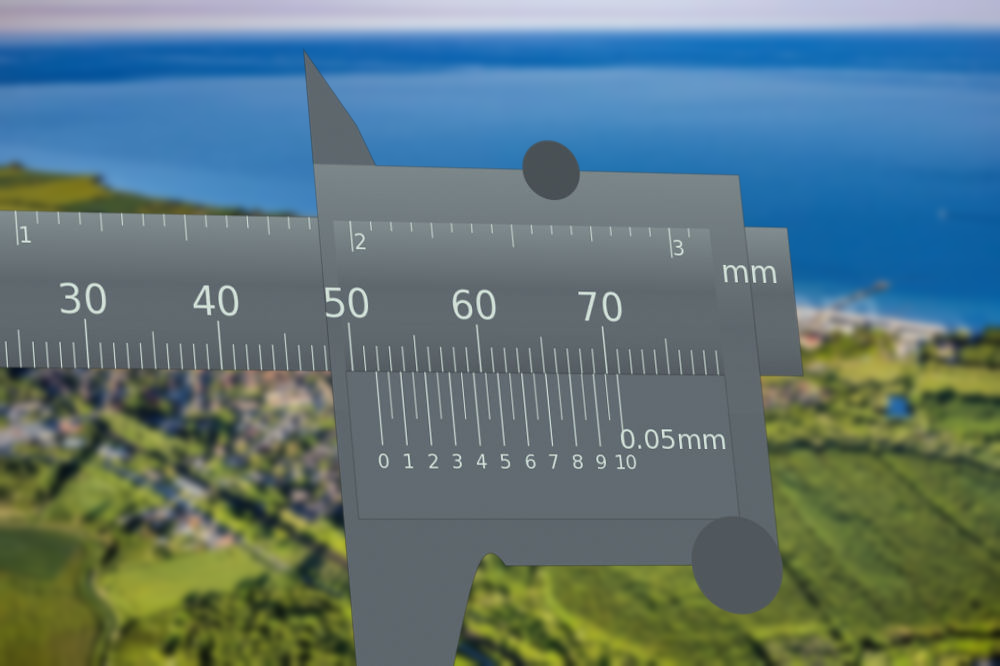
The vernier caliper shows 51.8 mm
